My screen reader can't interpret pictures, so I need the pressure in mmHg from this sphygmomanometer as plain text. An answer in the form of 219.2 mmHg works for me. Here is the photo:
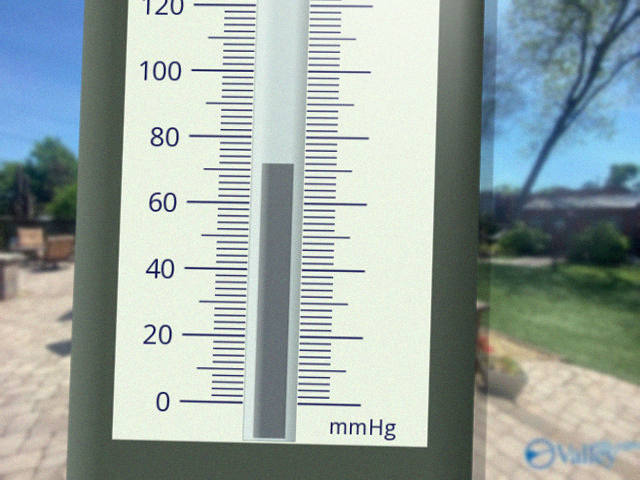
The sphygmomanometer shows 72 mmHg
